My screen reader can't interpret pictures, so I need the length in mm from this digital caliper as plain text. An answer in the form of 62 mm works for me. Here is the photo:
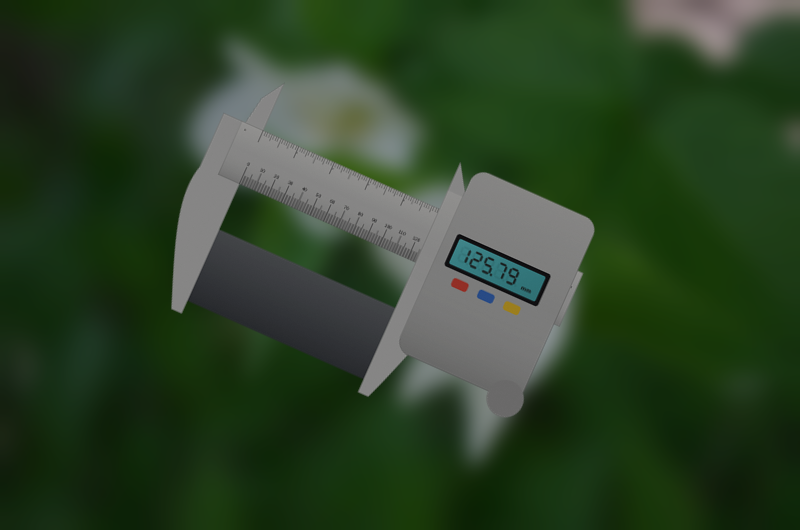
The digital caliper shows 125.79 mm
